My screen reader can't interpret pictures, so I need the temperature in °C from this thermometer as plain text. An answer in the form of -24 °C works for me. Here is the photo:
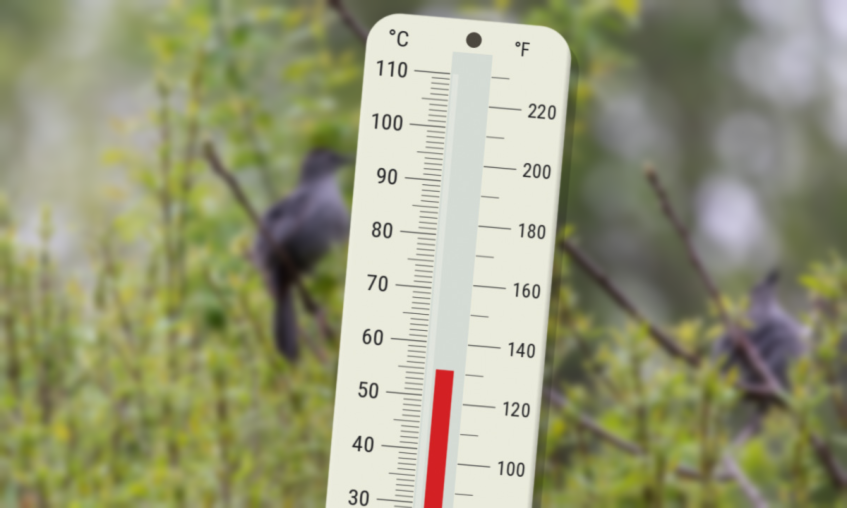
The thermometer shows 55 °C
